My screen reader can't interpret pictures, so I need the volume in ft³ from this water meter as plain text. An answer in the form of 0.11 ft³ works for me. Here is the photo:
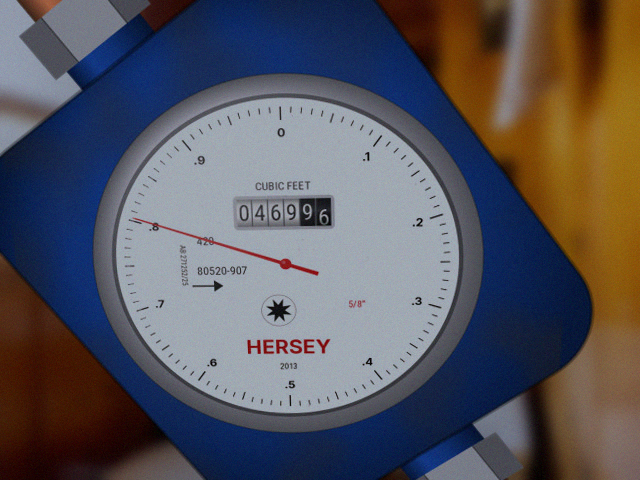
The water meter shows 46995.80 ft³
